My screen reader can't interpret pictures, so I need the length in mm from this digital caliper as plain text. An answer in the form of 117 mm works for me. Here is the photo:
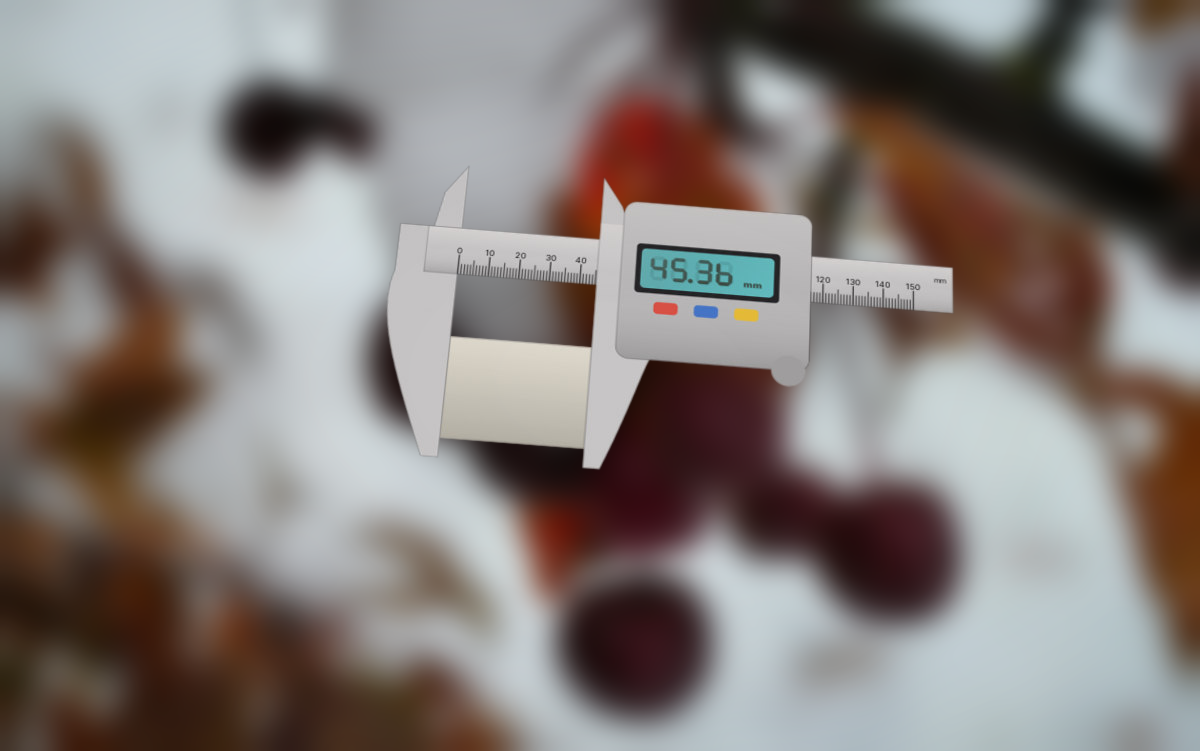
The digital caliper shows 45.36 mm
